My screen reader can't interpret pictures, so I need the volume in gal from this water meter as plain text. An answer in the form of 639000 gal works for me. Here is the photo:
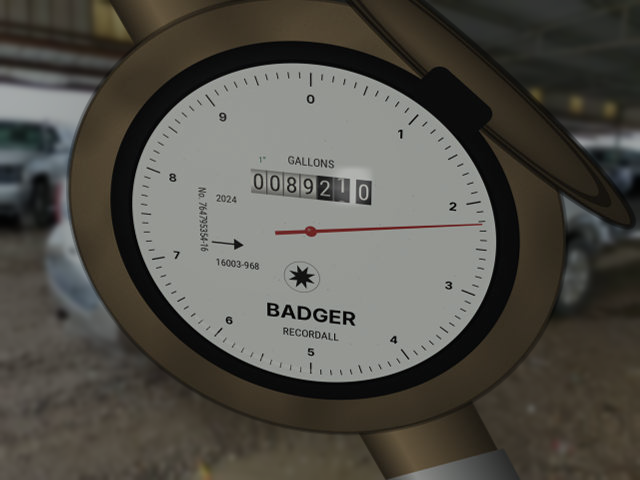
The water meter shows 89212.2 gal
